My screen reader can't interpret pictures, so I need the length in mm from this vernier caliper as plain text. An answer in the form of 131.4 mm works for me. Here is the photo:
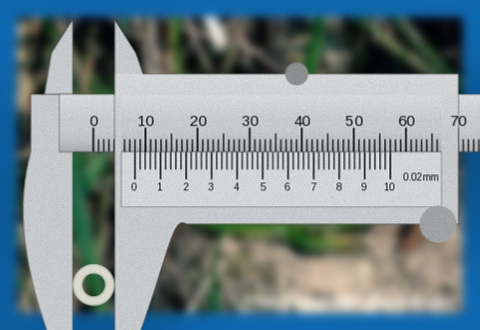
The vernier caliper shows 8.0 mm
